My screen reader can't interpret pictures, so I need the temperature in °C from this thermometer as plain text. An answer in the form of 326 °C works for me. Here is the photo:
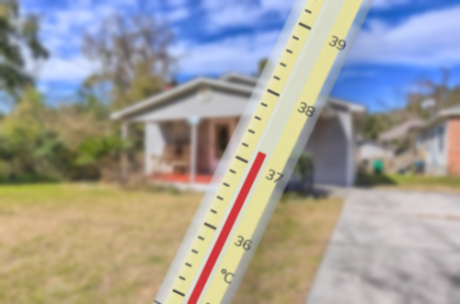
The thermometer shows 37.2 °C
